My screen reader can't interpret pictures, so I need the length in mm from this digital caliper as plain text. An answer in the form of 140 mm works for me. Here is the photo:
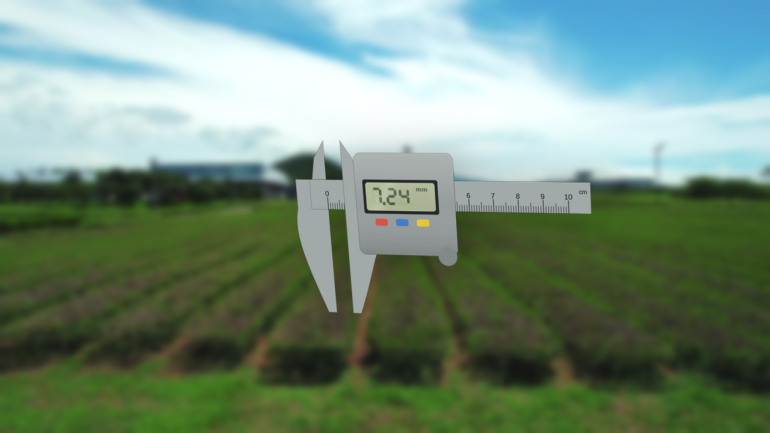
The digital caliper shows 7.24 mm
